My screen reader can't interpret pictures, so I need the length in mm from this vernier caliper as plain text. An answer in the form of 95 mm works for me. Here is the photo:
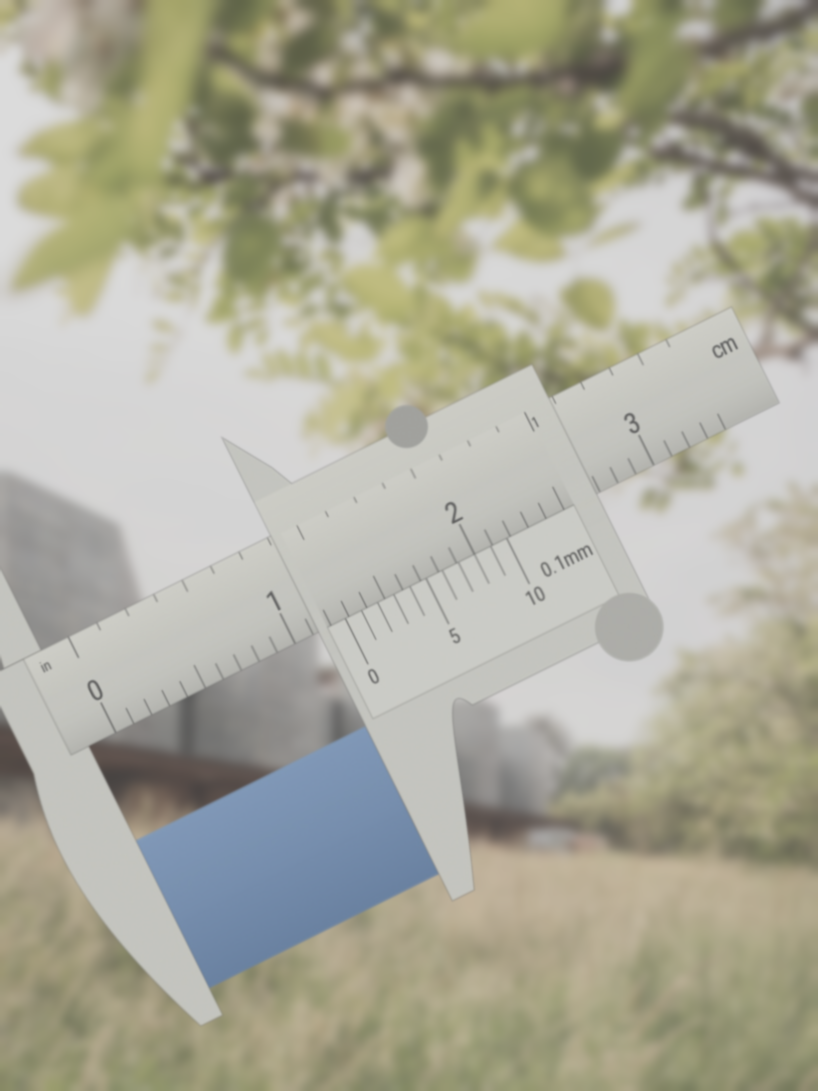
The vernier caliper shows 12.8 mm
